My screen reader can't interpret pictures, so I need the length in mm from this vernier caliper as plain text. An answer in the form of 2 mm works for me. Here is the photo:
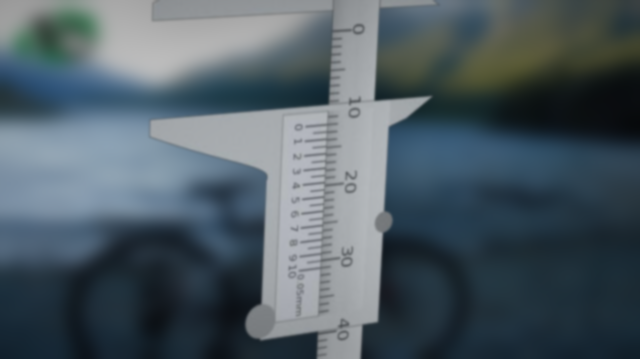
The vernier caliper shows 12.0 mm
